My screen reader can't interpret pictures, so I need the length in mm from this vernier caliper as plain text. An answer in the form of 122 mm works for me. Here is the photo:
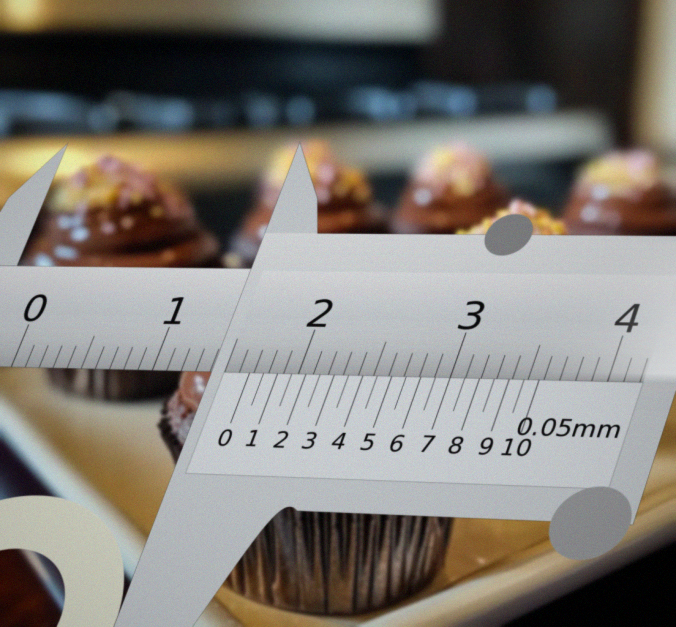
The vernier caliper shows 16.7 mm
